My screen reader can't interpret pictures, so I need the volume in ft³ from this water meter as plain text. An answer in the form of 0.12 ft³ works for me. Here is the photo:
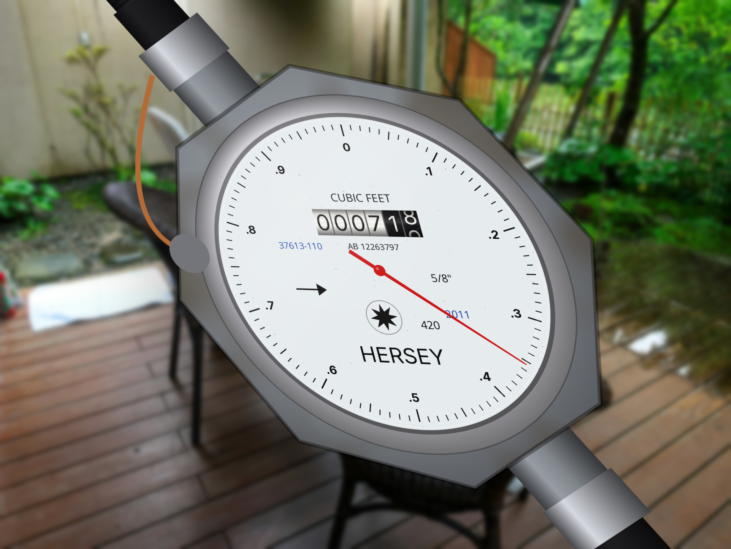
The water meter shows 718.35 ft³
